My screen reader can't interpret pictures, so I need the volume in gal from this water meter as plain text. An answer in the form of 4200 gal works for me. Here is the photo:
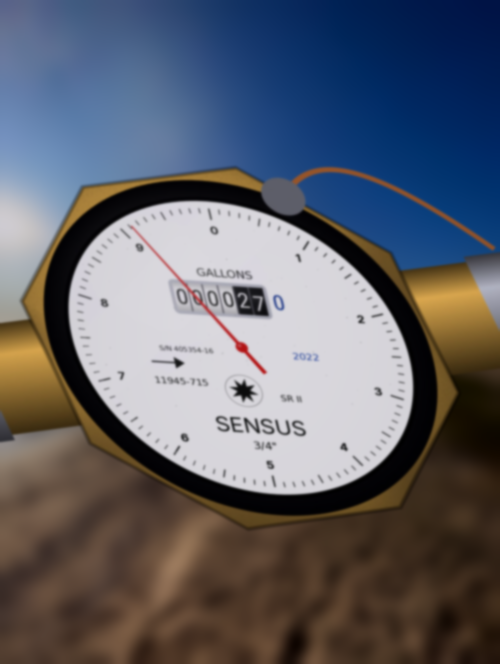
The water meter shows 269.1 gal
